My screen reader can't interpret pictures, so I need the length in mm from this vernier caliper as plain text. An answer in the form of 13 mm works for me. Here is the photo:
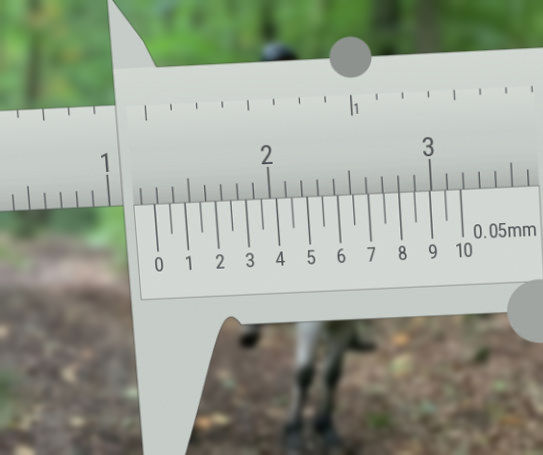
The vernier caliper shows 12.8 mm
